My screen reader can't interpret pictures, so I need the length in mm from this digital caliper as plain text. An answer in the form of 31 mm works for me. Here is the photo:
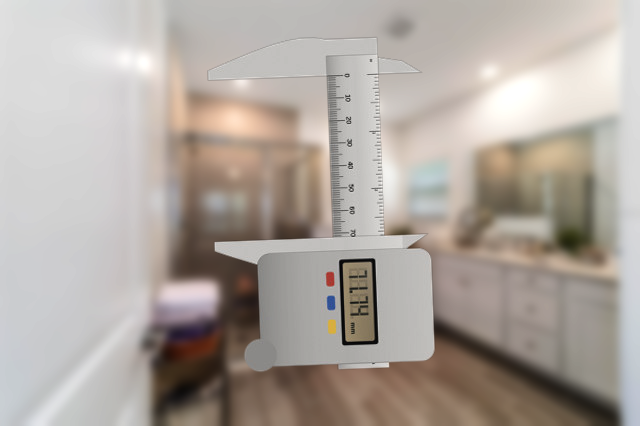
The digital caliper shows 71.74 mm
